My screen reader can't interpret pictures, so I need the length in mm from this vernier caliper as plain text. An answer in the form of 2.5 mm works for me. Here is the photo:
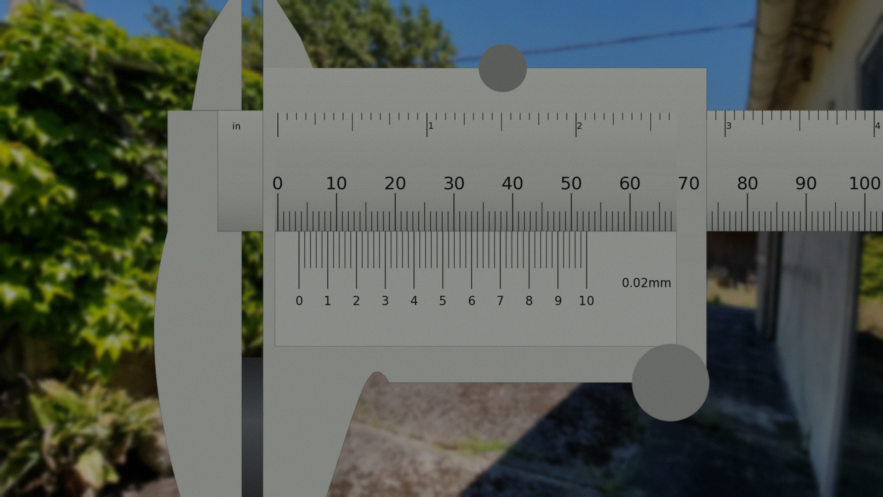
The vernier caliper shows 3.6 mm
